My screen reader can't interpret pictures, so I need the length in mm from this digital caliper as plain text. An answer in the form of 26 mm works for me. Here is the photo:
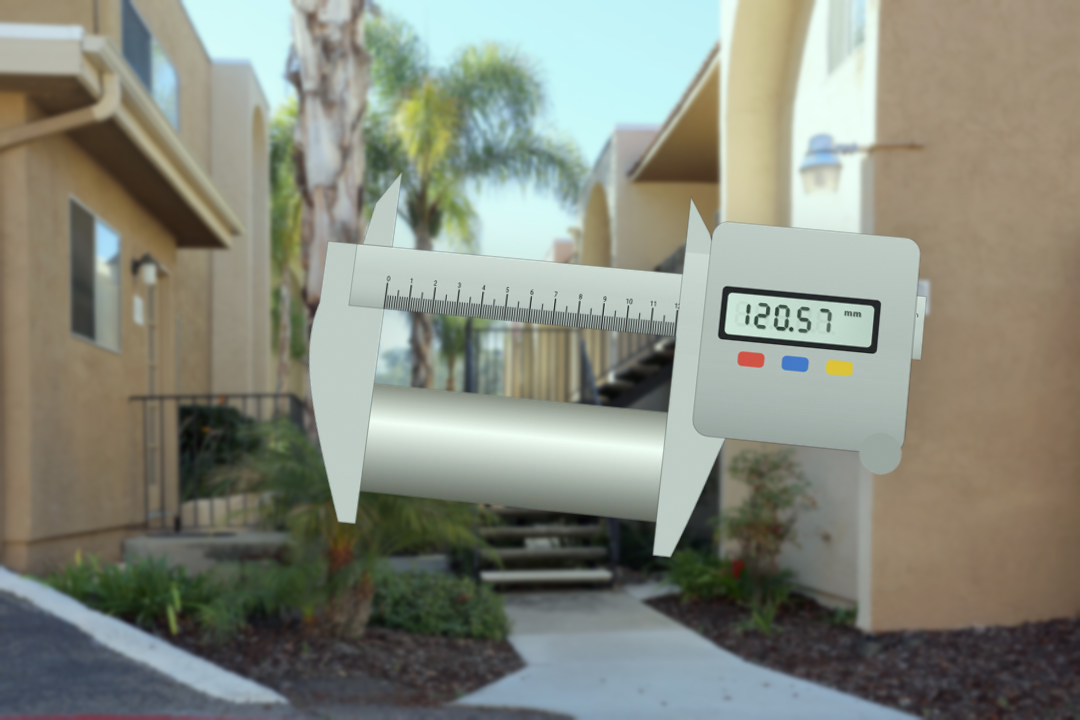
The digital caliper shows 120.57 mm
